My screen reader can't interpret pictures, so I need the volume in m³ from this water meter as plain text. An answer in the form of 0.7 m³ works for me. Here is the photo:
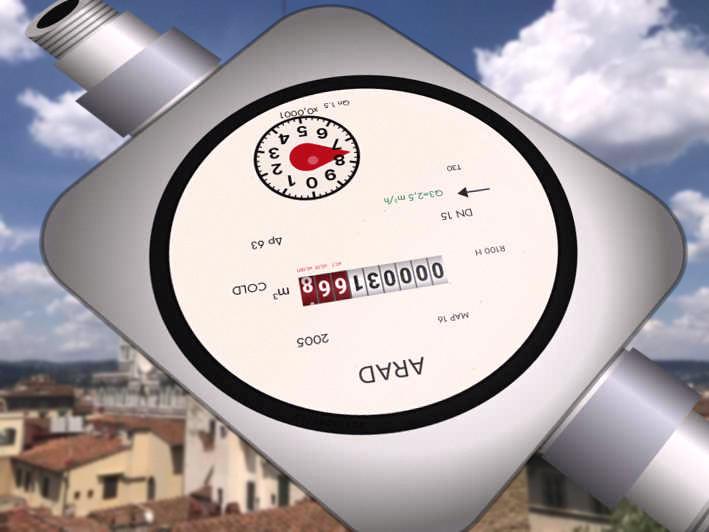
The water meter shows 31.6677 m³
